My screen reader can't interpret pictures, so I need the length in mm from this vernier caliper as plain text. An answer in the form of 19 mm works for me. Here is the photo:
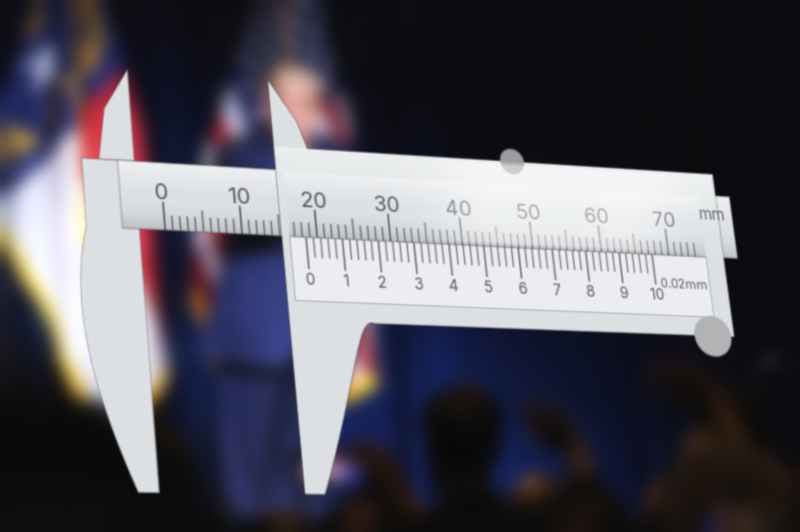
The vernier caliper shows 18.5 mm
